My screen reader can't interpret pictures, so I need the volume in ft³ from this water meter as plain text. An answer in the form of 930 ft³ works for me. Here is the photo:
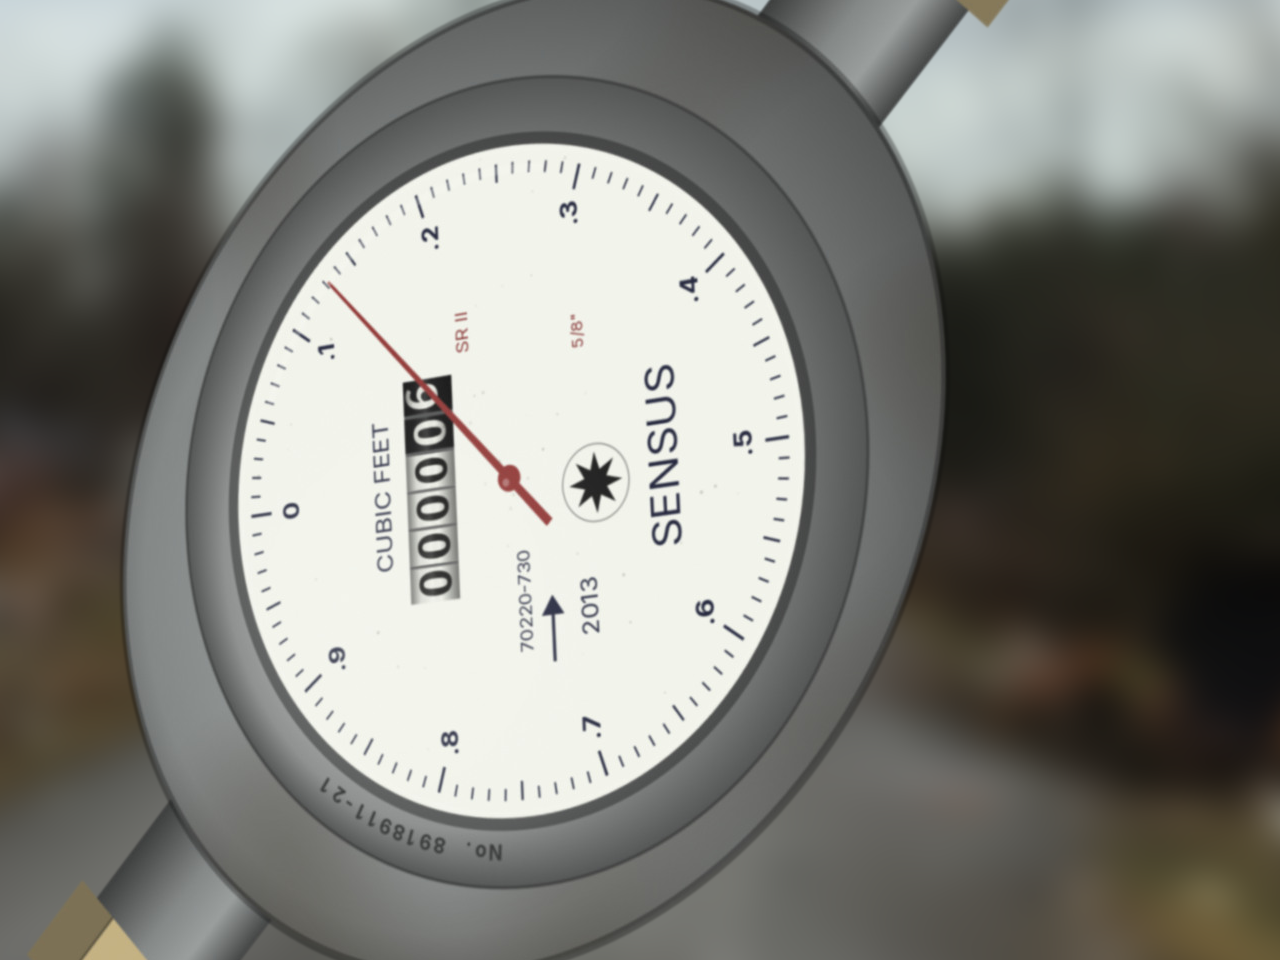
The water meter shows 6.13 ft³
